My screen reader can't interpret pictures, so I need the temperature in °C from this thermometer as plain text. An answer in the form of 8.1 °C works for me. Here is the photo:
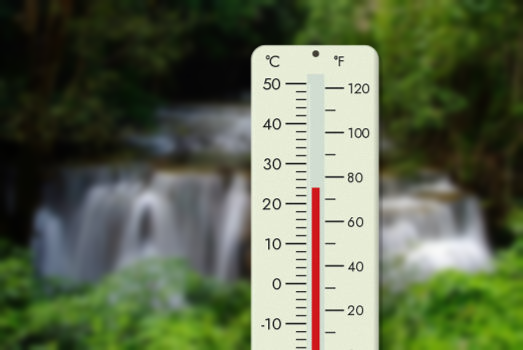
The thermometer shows 24 °C
